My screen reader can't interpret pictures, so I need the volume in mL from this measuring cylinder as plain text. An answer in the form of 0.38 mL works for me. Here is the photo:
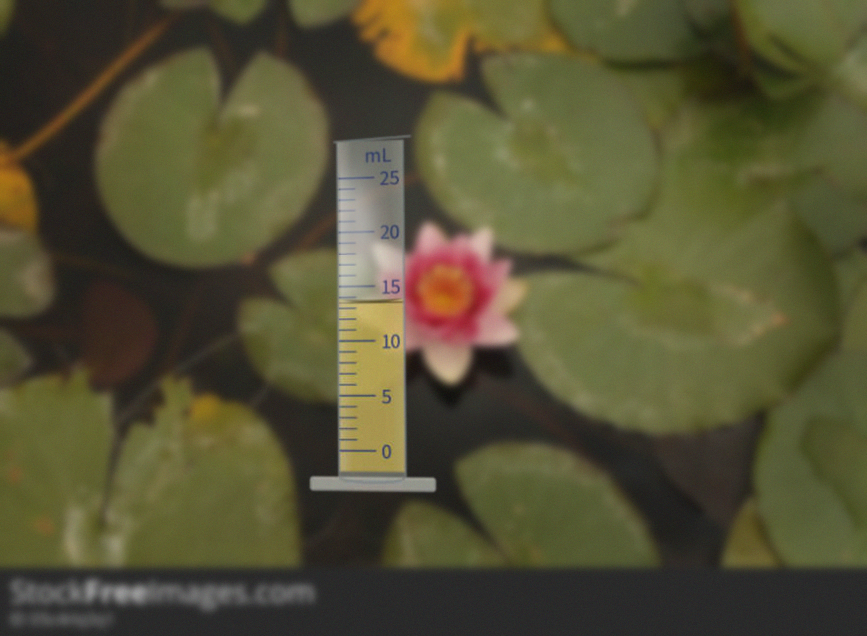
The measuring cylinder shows 13.5 mL
